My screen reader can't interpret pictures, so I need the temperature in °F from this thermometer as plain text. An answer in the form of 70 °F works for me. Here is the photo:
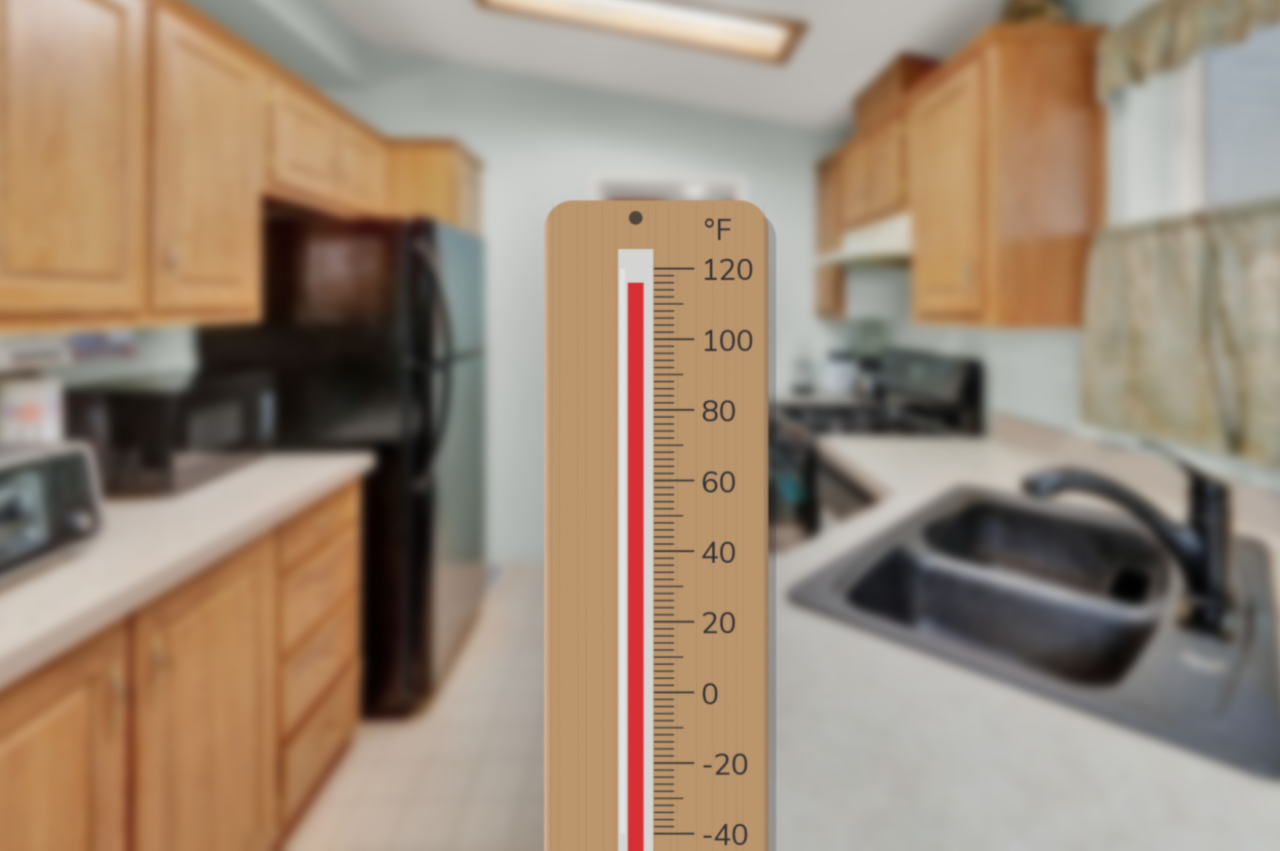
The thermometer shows 116 °F
